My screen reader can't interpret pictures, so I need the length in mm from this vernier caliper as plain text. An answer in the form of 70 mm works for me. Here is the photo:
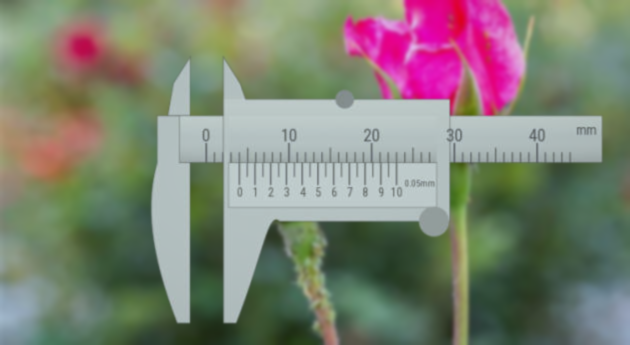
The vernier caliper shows 4.0 mm
